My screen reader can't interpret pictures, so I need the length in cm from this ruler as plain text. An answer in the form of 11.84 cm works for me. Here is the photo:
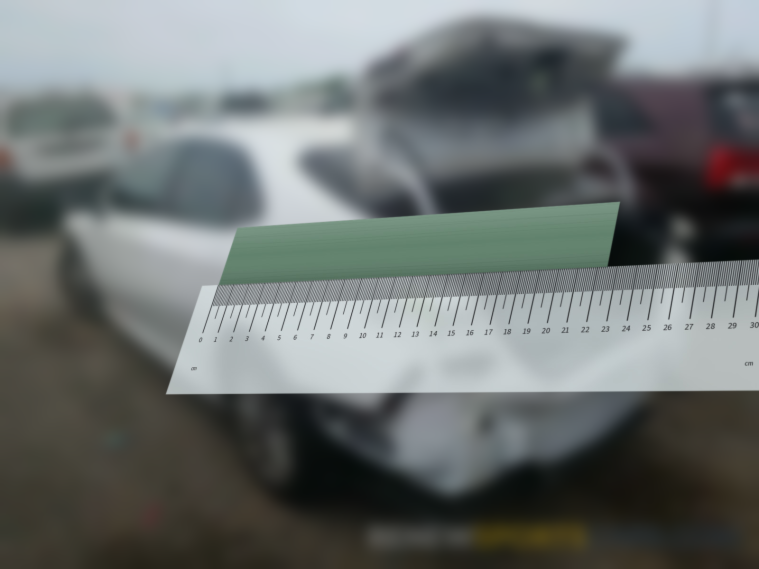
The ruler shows 22.5 cm
